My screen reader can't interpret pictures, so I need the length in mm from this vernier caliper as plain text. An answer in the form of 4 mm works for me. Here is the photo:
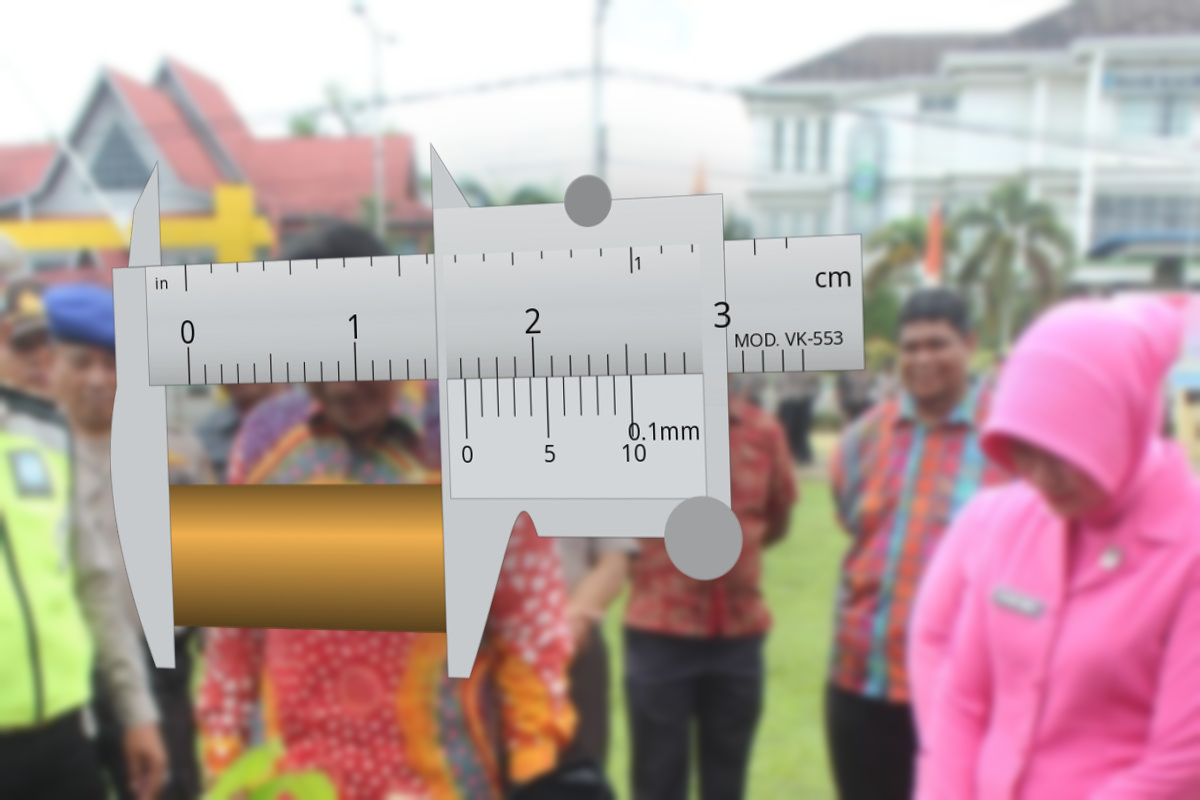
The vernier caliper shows 16.2 mm
